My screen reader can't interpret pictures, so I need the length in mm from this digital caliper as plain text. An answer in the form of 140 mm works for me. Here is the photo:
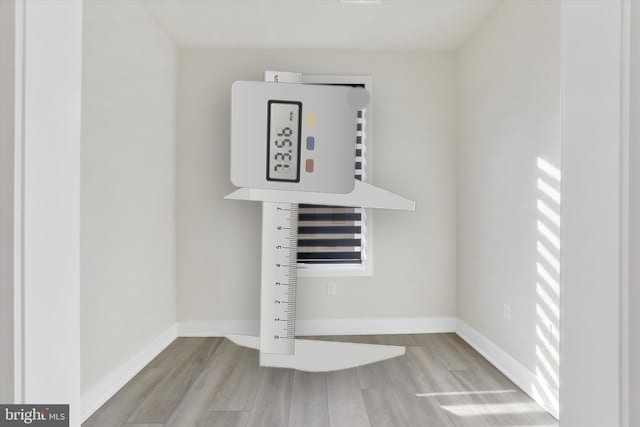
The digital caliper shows 73.56 mm
